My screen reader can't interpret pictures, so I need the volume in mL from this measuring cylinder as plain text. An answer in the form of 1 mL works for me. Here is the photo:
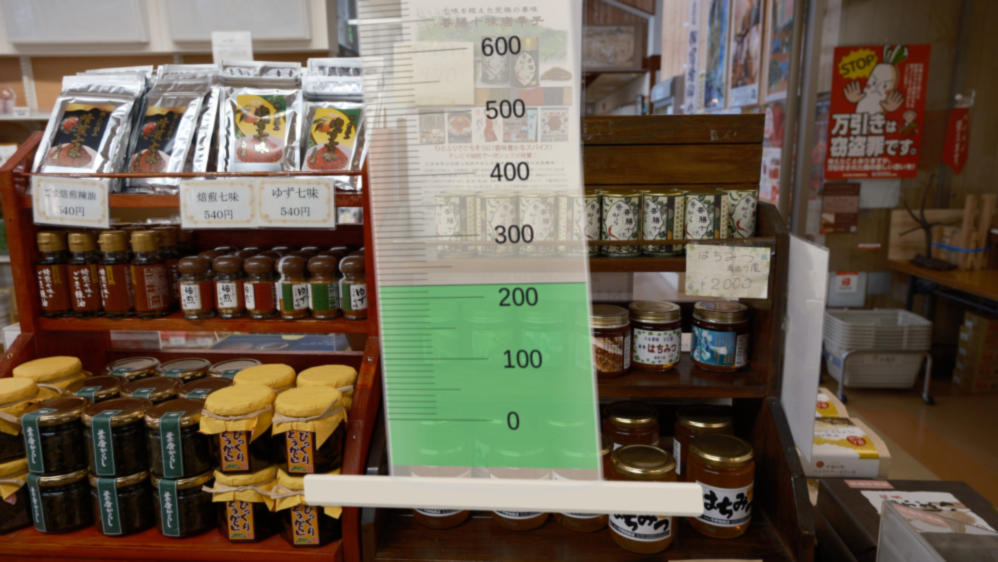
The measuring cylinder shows 220 mL
